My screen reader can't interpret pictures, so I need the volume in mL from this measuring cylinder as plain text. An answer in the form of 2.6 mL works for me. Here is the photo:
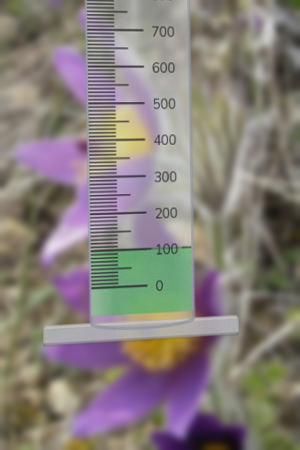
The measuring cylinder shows 100 mL
